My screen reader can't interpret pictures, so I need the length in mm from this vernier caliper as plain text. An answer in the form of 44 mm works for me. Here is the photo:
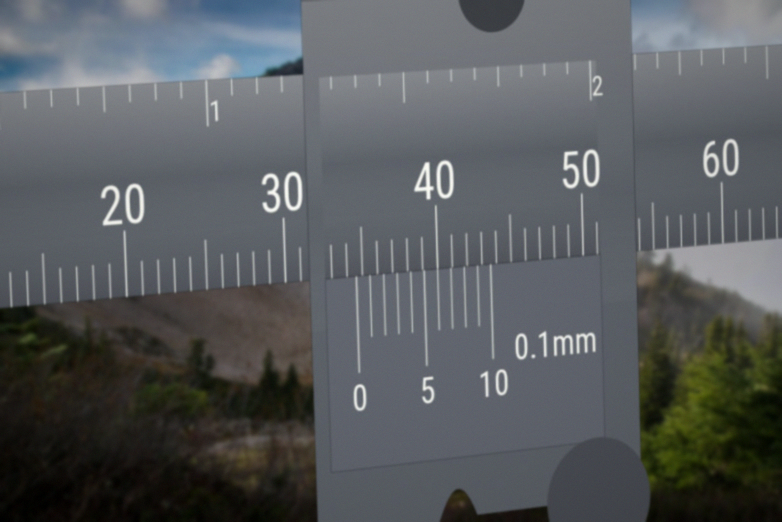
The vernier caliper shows 34.6 mm
